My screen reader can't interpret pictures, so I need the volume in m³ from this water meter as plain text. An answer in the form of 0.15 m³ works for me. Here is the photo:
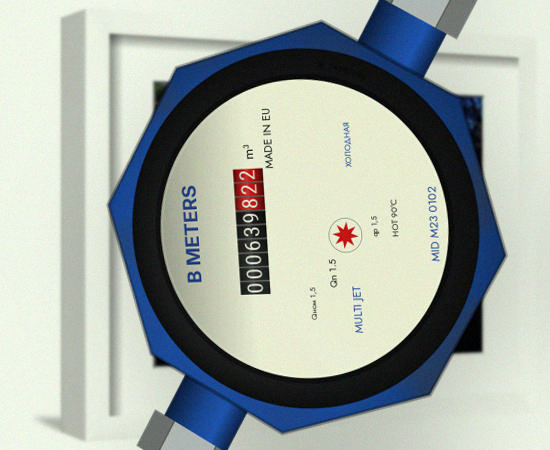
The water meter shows 639.822 m³
